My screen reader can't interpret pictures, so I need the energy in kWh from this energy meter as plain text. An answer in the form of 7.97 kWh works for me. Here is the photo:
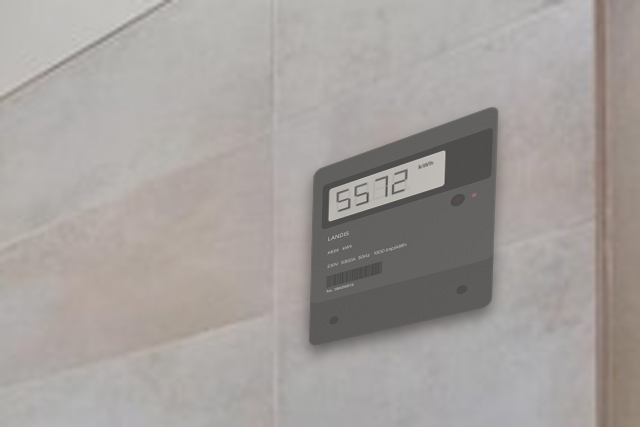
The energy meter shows 5572 kWh
